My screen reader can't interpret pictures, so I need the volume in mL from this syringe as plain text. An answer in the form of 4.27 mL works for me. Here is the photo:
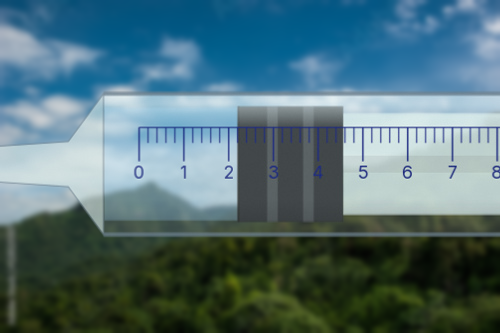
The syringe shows 2.2 mL
